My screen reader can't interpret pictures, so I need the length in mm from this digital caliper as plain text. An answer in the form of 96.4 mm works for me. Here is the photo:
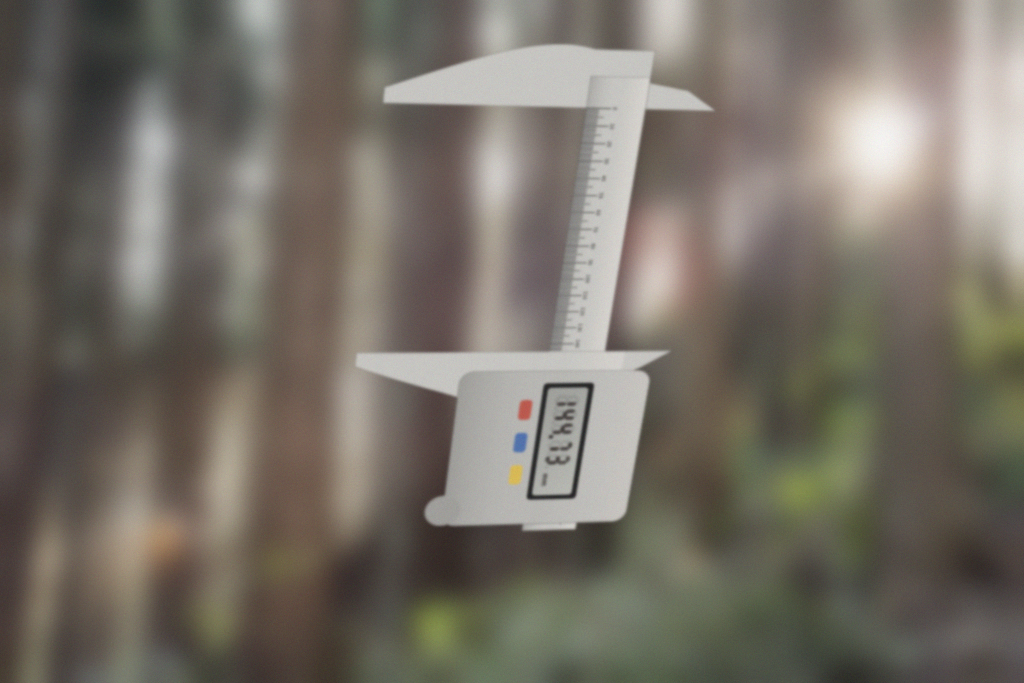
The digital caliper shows 144.73 mm
